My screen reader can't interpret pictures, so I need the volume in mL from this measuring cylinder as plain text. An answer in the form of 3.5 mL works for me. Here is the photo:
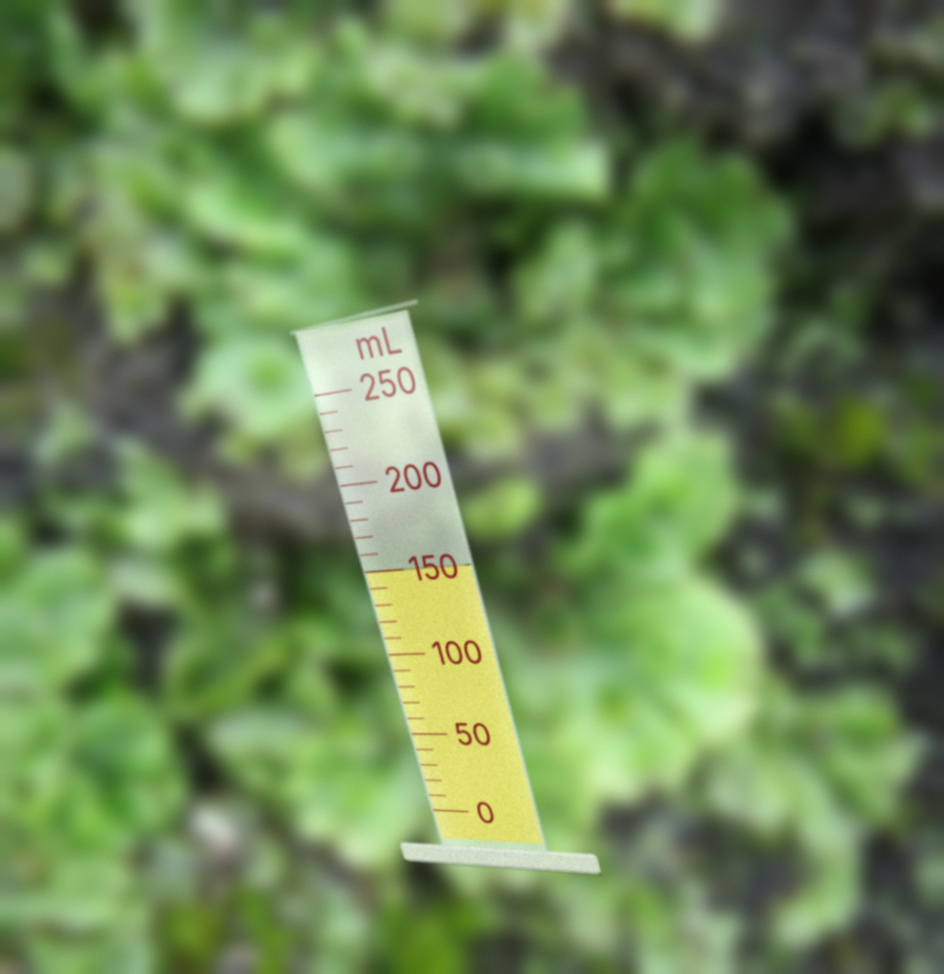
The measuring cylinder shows 150 mL
